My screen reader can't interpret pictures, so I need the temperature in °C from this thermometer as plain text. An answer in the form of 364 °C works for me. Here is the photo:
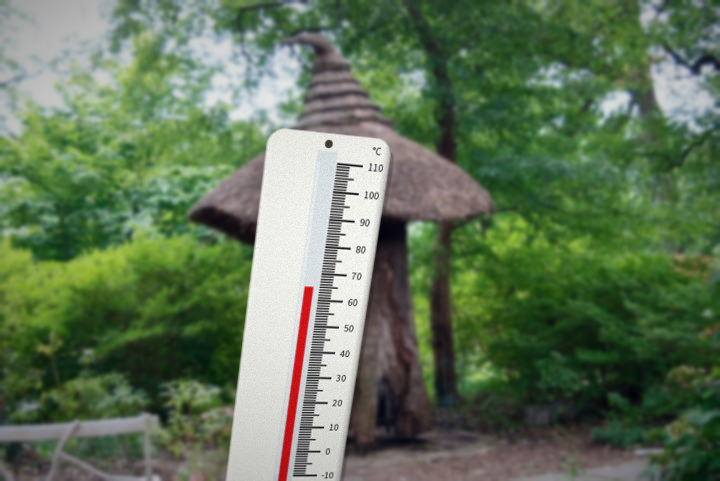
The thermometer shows 65 °C
